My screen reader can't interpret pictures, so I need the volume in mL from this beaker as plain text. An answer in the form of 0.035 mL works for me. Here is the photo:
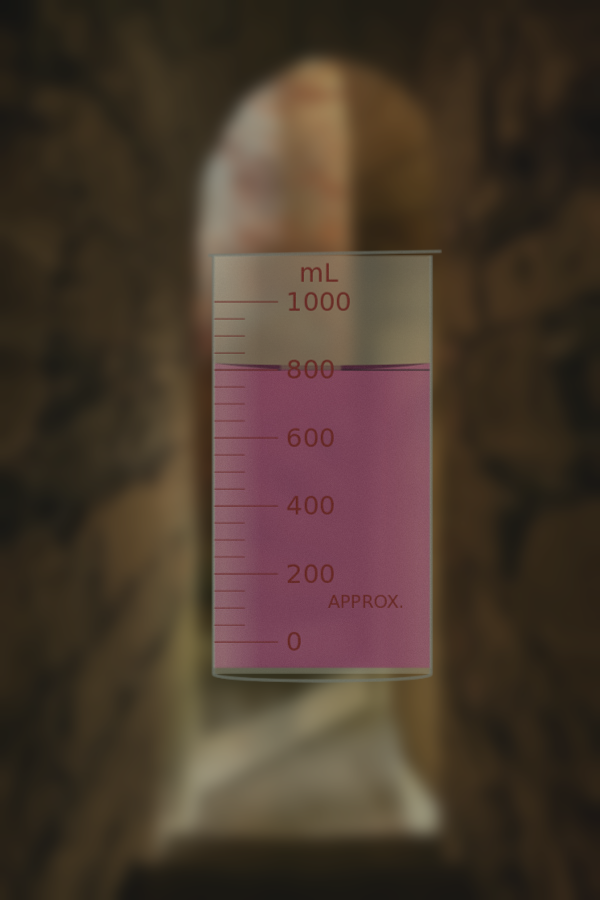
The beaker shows 800 mL
